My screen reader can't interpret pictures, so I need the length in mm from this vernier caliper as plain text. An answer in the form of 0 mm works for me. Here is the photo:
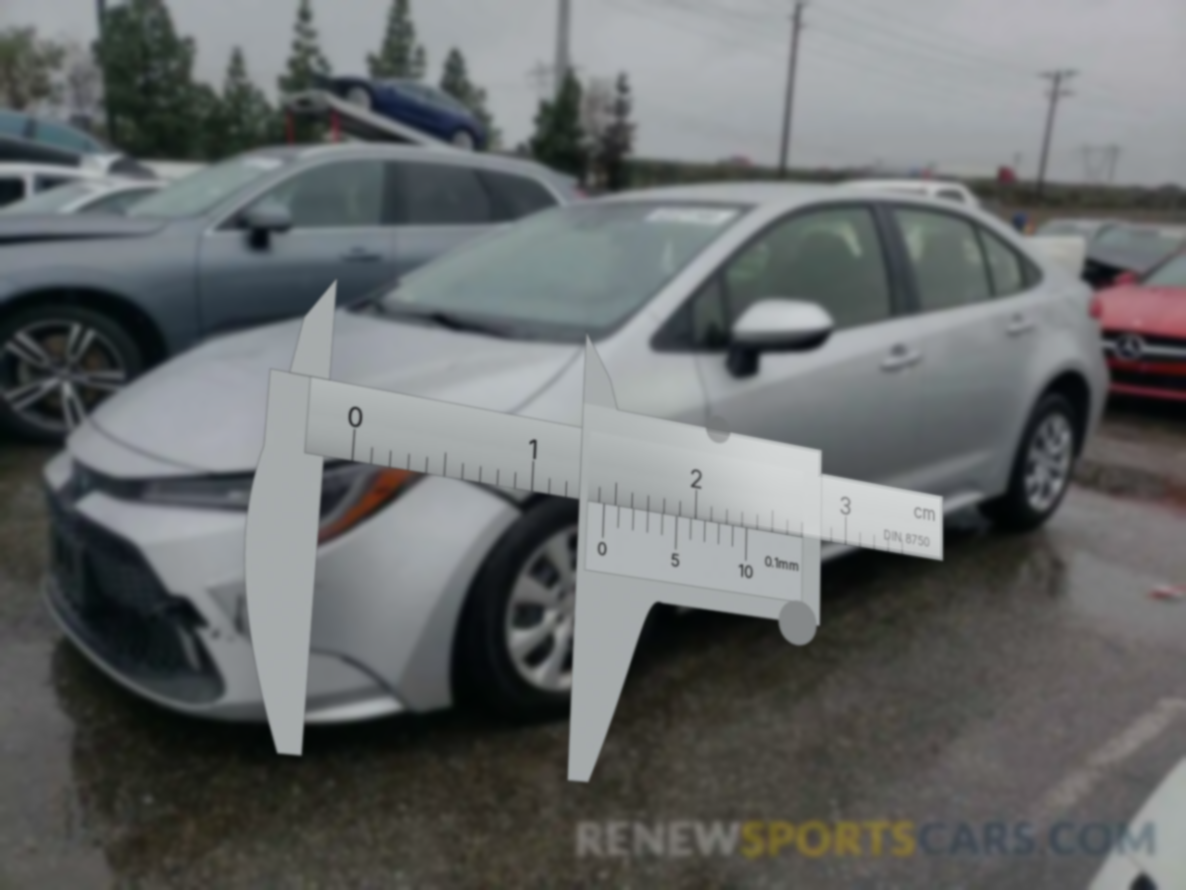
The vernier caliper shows 14.3 mm
